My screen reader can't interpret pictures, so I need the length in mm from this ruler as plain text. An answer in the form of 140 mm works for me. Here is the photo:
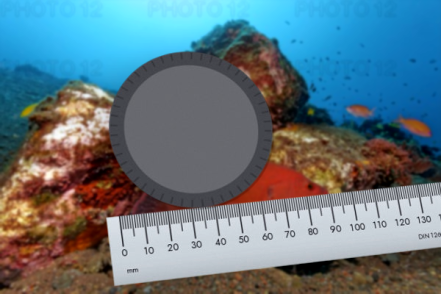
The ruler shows 70 mm
